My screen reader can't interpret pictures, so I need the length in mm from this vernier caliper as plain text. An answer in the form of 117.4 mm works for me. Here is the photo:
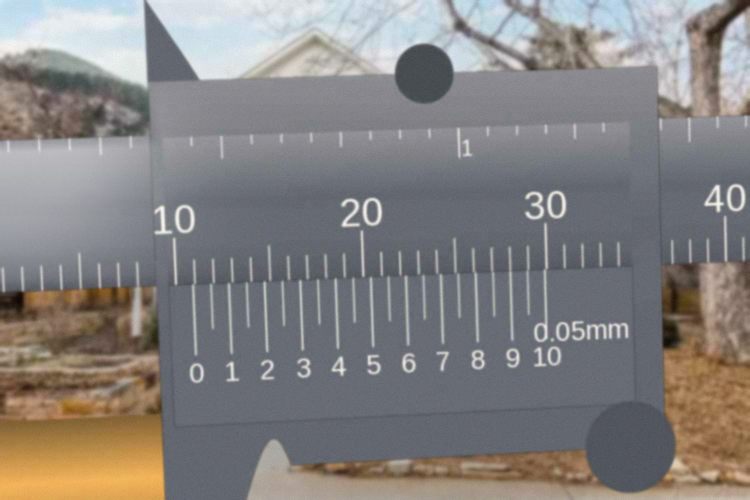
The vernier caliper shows 10.9 mm
